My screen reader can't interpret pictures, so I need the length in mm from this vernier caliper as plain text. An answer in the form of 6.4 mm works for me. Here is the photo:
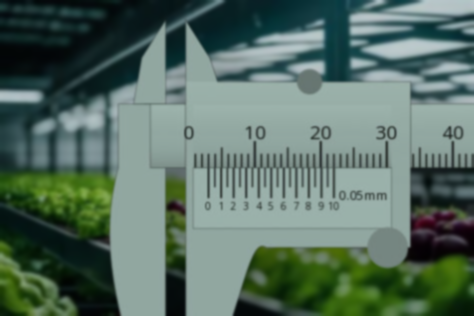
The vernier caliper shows 3.0 mm
